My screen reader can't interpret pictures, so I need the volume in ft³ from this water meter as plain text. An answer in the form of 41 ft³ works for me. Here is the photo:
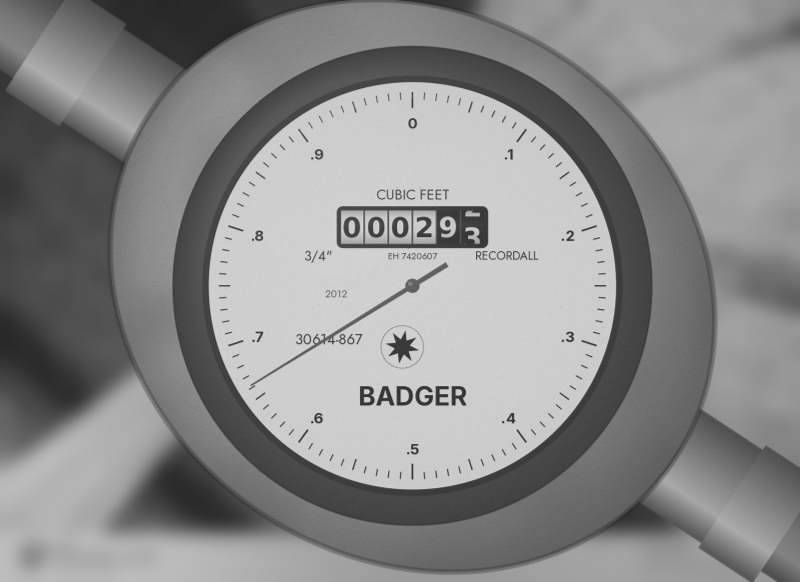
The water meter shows 292.66 ft³
